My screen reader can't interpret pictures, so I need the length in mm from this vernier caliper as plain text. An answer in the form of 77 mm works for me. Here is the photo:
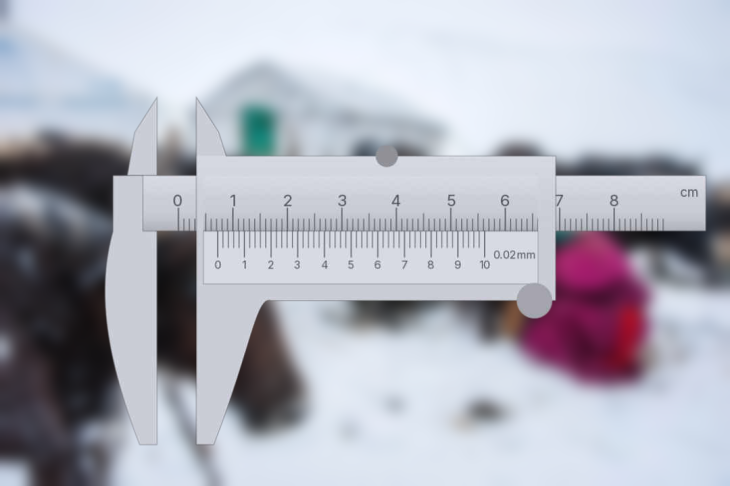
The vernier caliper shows 7.2 mm
